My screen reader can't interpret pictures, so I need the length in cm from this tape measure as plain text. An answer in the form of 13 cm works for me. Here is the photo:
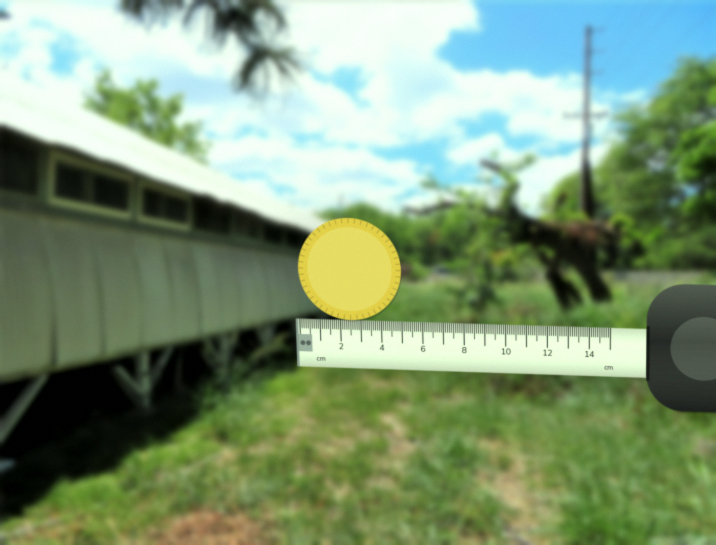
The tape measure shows 5 cm
